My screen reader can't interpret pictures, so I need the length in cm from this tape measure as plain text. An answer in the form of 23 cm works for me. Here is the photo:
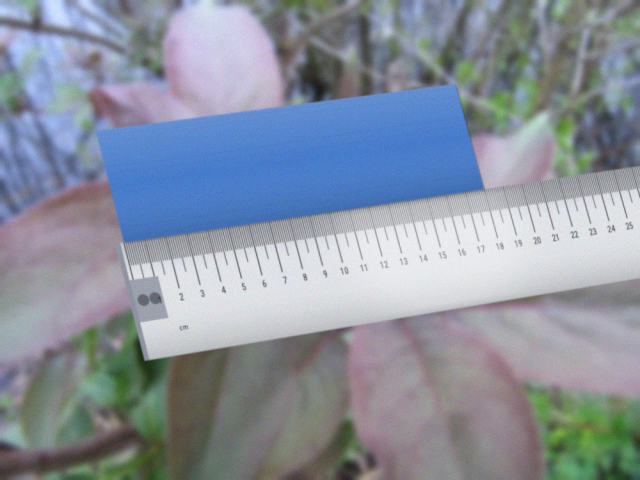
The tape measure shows 18 cm
